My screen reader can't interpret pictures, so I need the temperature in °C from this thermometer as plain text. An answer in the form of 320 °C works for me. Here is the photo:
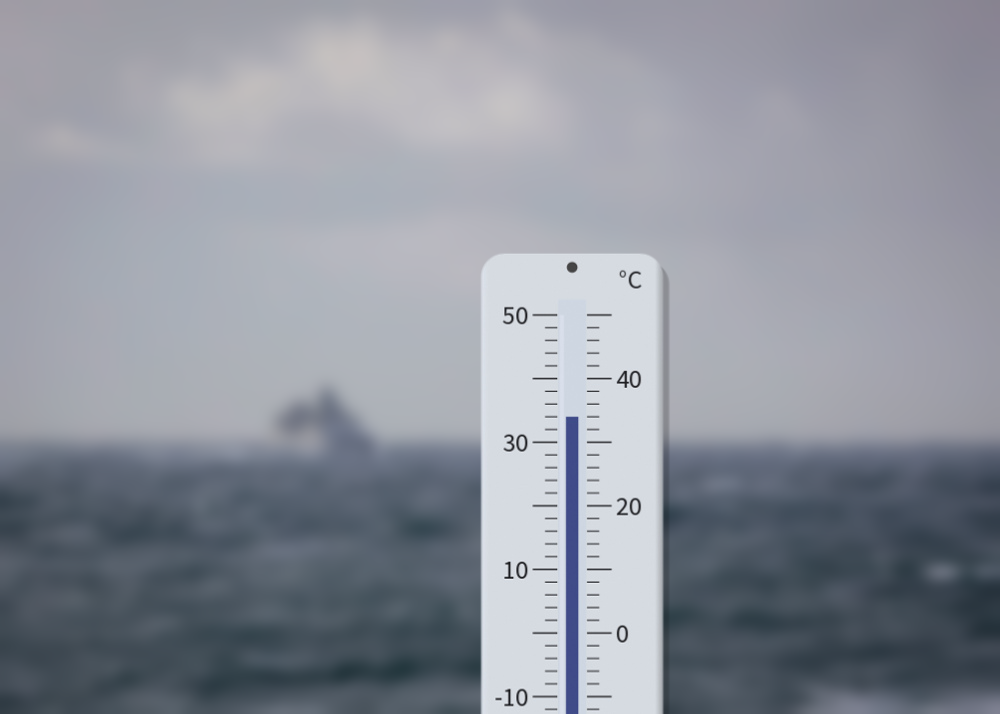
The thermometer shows 34 °C
